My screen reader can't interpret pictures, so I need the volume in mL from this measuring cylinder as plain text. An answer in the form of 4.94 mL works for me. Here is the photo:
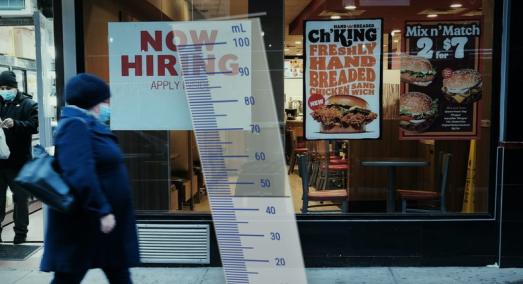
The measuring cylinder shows 45 mL
